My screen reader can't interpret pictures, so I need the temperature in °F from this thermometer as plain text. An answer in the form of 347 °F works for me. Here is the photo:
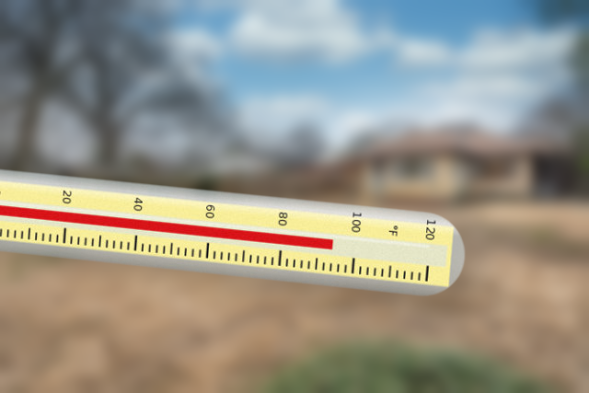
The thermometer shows 94 °F
